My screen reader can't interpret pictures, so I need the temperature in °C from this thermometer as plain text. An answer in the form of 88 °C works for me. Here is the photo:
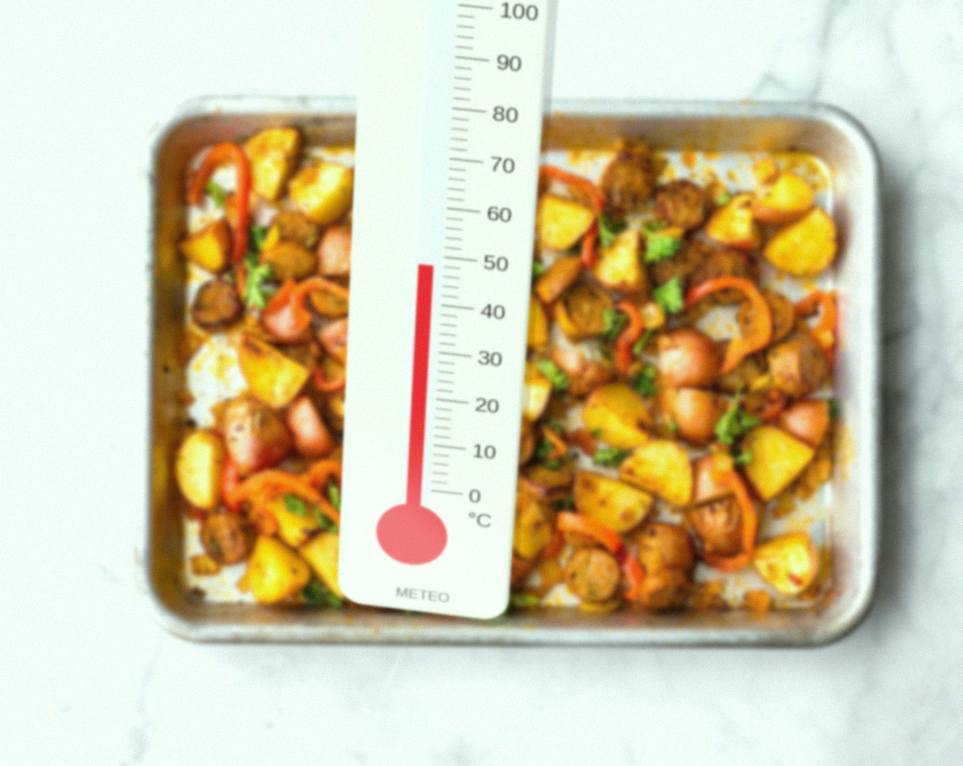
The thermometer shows 48 °C
